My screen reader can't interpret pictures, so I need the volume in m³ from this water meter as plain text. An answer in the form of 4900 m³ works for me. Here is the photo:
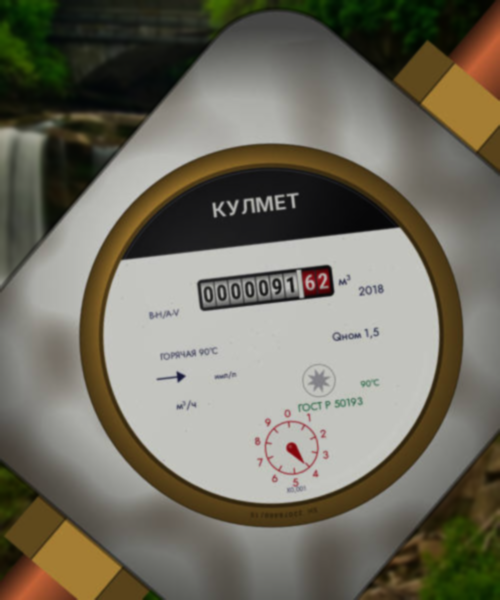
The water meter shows 91.624 m³
